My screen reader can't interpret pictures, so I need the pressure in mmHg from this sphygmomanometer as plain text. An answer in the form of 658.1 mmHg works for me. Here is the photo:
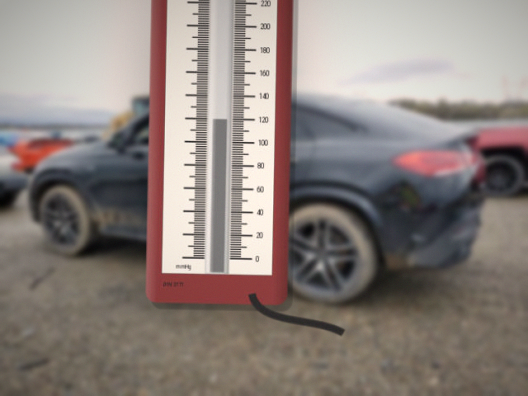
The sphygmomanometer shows 120 mmHg
